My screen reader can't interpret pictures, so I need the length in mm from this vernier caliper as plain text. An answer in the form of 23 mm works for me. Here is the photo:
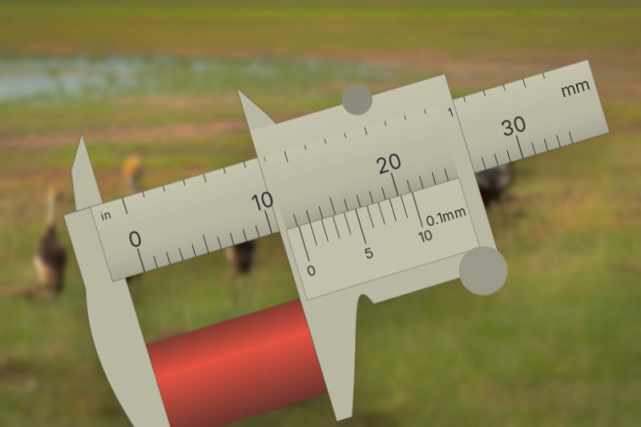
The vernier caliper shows 12.1 mm
